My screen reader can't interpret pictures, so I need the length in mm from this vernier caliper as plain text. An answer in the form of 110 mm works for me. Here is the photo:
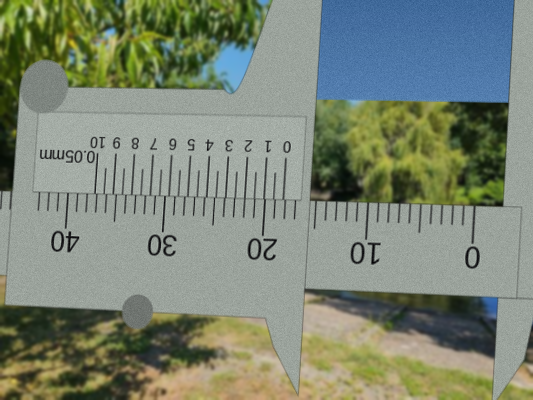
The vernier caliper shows 18.2 mm
